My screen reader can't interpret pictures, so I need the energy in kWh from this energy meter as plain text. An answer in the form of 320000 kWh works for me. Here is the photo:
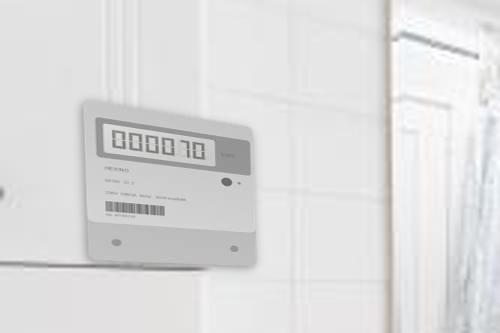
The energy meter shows 70 kWh
